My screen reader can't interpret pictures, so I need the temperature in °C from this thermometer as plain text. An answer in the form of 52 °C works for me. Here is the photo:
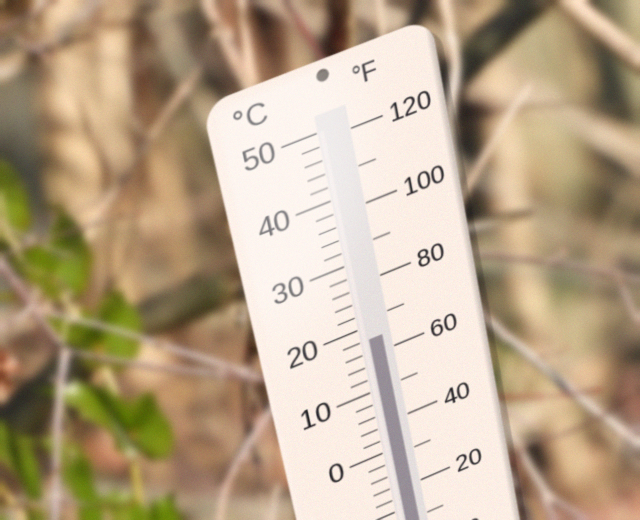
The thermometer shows 18 °C
